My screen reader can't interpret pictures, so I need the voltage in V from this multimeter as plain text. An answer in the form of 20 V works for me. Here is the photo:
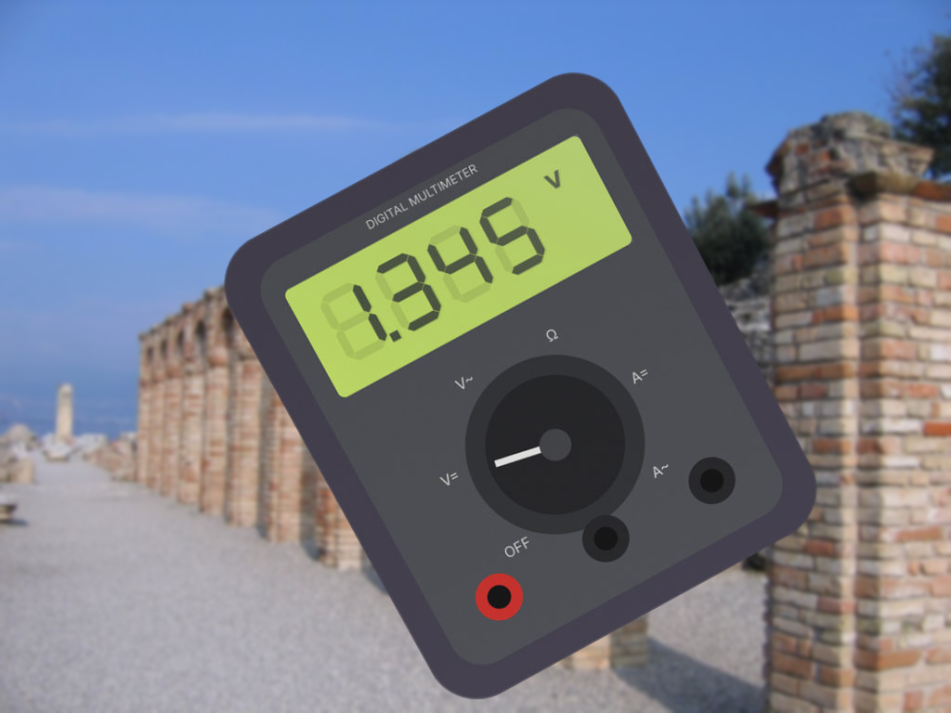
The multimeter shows 1.345 V
